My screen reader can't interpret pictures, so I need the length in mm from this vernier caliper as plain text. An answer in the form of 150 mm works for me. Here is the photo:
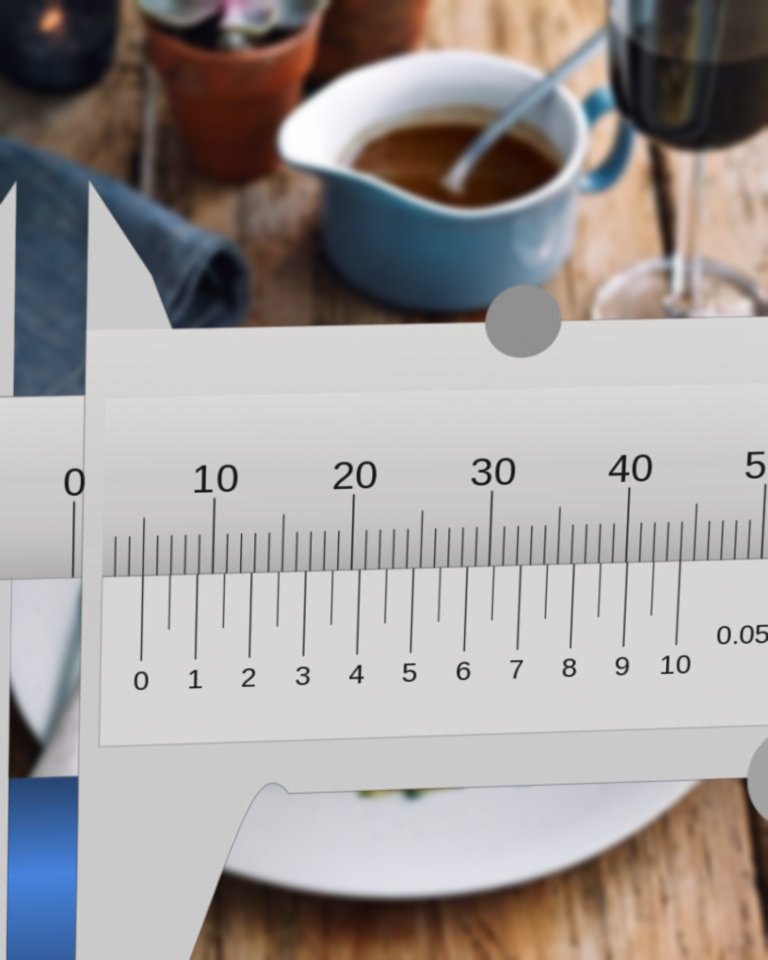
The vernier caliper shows 5.0 mm
